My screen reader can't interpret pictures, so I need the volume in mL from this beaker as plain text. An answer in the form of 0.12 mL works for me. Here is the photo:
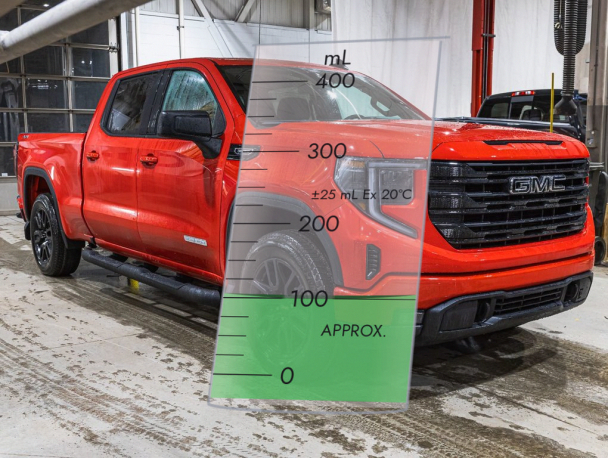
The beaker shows 100 mL
